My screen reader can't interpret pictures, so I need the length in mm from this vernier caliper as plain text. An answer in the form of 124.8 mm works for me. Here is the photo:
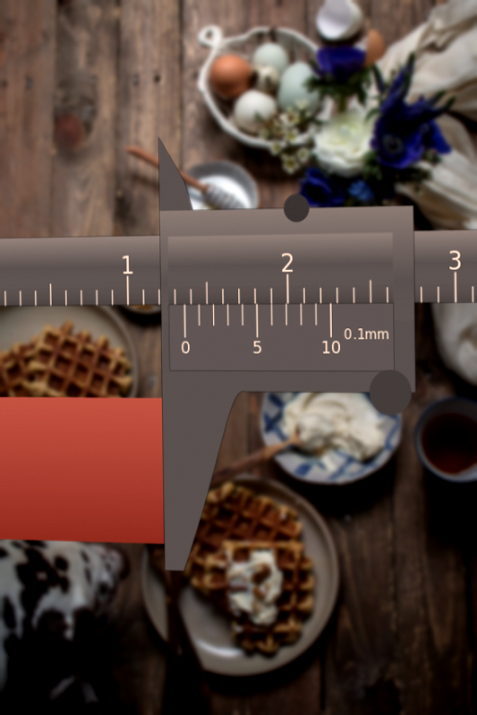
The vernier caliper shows 13.6 mm
